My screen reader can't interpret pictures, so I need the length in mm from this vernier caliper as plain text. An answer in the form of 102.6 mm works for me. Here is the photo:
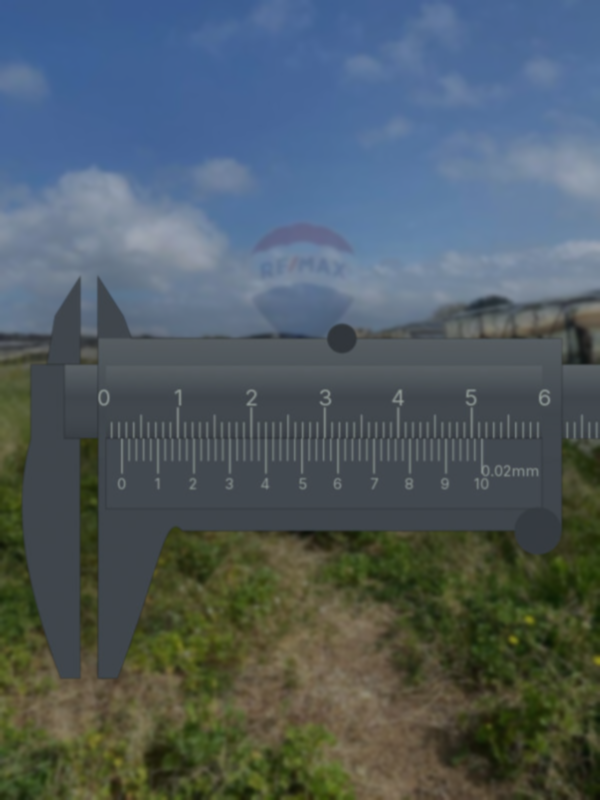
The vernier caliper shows 2.4 mm
